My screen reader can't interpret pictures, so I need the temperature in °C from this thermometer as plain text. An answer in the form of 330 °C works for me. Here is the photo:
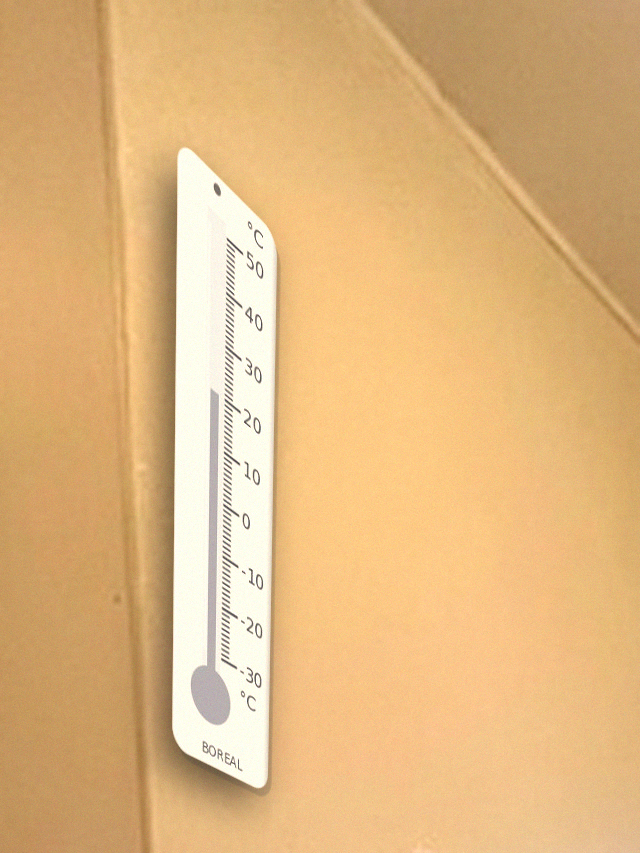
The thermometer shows 20 °C
